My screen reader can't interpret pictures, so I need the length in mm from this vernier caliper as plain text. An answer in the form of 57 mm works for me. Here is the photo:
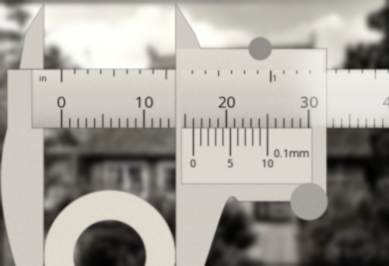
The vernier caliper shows 16.0 mm
